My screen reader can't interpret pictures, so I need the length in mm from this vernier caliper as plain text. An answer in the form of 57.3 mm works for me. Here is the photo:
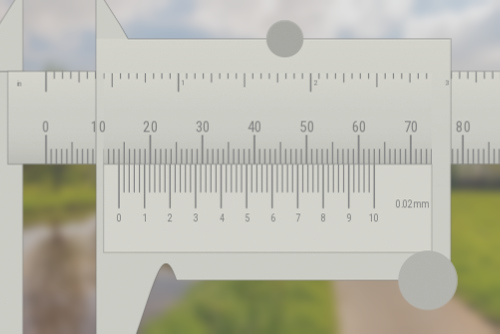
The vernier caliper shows 14.0 mm
